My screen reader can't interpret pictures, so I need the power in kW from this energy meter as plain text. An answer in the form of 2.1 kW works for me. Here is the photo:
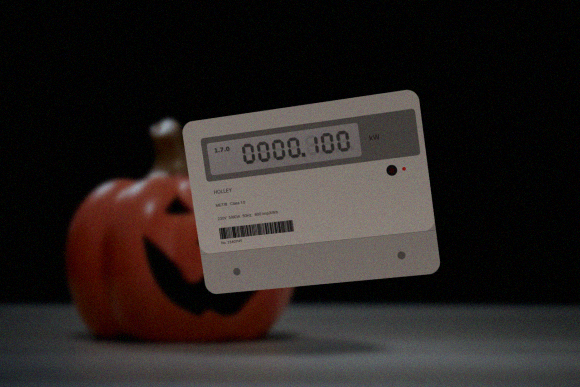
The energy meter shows 0.100 kW
